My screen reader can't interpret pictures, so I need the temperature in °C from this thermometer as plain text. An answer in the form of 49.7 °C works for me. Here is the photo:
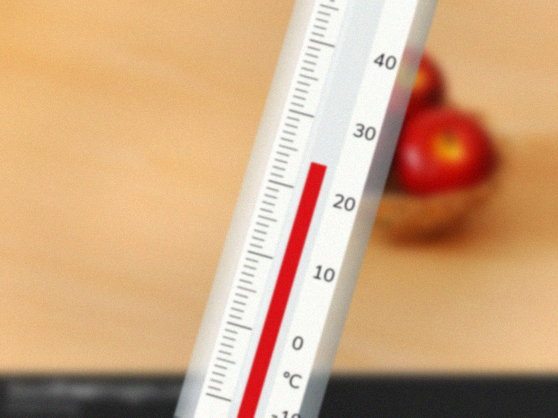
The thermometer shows 24 °C
